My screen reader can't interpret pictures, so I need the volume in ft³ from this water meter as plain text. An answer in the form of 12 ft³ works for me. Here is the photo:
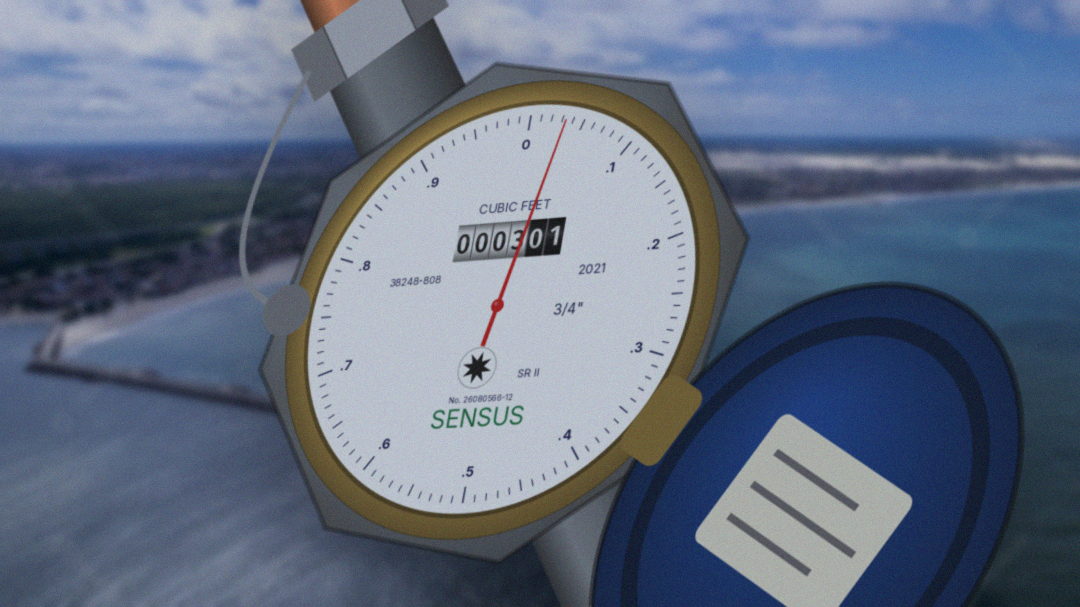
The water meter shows 301.03 ft³
